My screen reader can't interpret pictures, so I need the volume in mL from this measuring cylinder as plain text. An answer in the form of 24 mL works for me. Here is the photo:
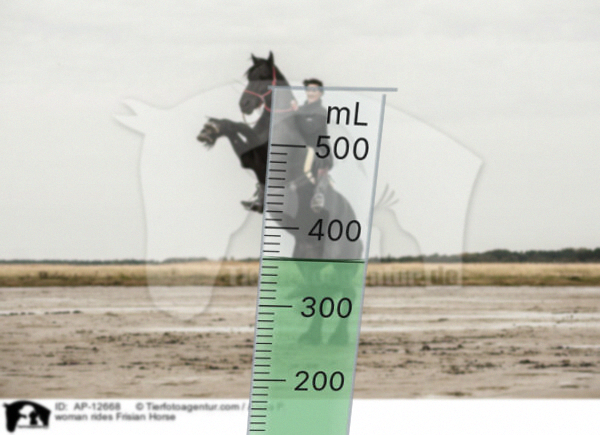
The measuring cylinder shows 360 mL
